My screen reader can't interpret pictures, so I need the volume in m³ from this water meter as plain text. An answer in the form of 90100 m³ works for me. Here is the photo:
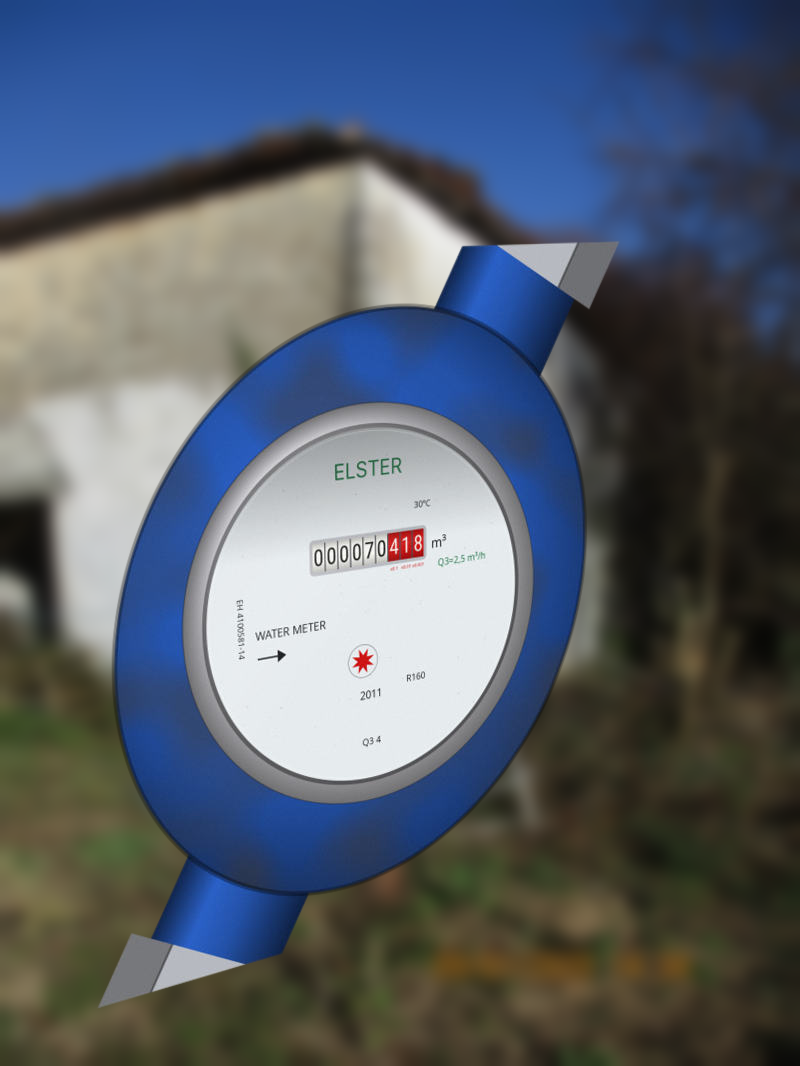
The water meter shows 70.418 m³
